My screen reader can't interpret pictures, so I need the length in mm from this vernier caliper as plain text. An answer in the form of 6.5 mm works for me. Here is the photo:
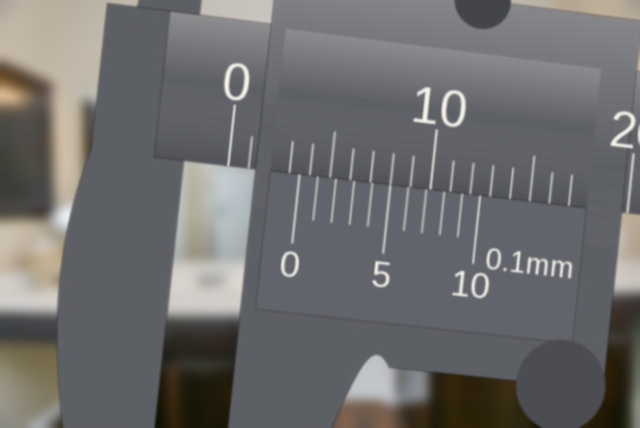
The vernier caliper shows 3.5 mm
